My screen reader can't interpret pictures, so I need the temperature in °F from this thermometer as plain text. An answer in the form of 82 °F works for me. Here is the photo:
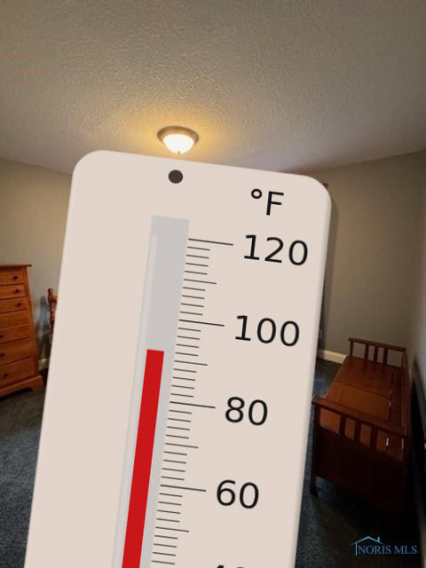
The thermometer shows 92 °F
